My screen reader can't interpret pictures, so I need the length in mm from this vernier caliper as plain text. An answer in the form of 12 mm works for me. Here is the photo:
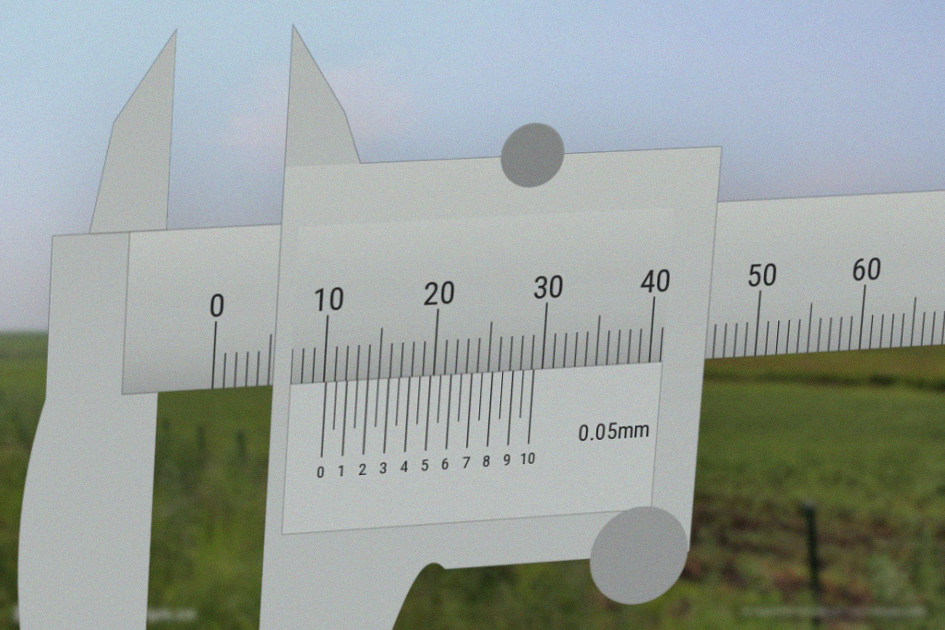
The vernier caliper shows 10.2 mm
